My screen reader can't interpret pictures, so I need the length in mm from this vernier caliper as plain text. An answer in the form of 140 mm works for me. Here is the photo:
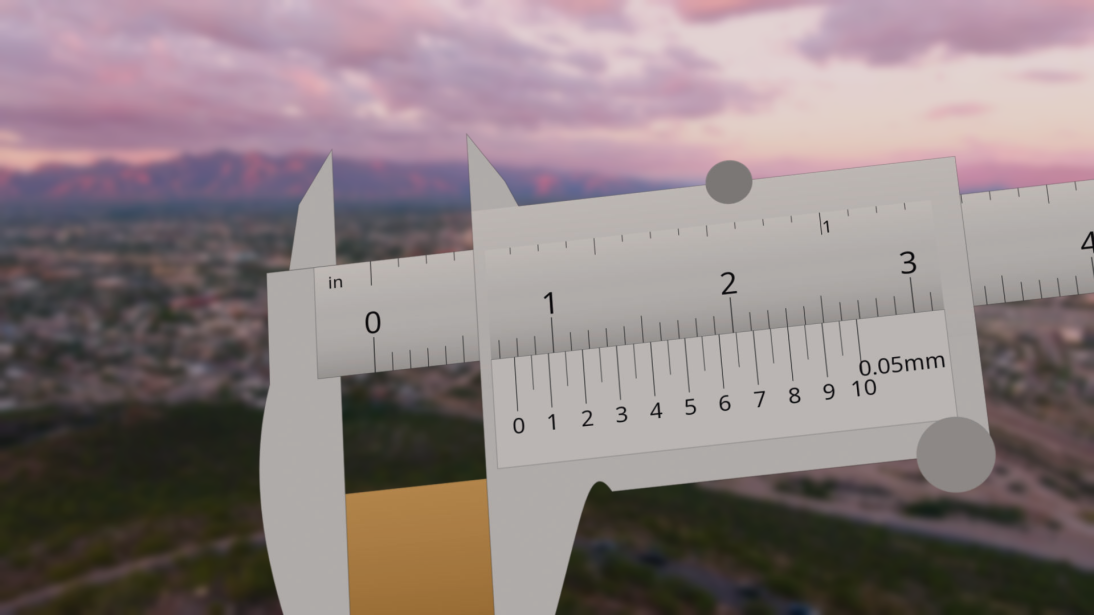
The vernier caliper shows 7.8 mm
